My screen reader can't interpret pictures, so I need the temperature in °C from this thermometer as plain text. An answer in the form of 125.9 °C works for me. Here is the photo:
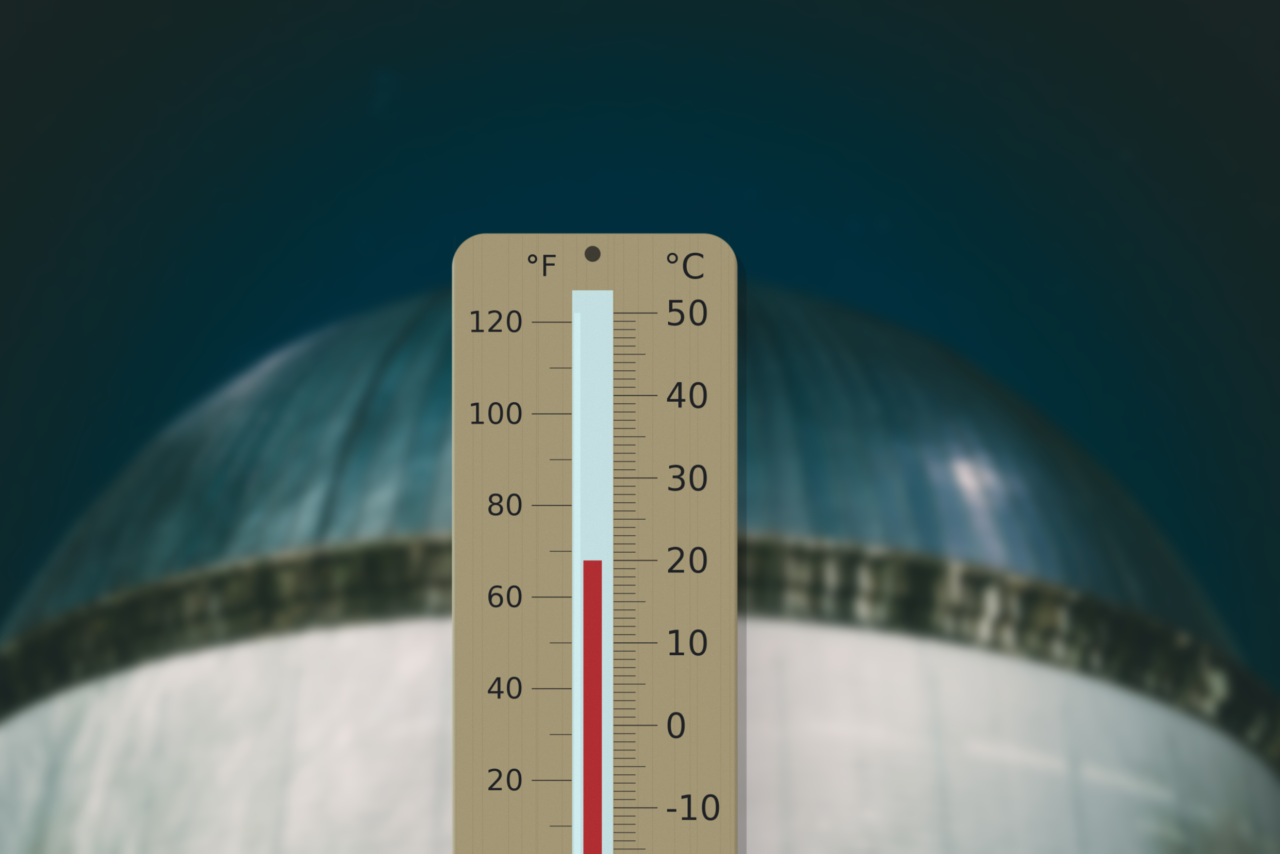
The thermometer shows 20 °C
